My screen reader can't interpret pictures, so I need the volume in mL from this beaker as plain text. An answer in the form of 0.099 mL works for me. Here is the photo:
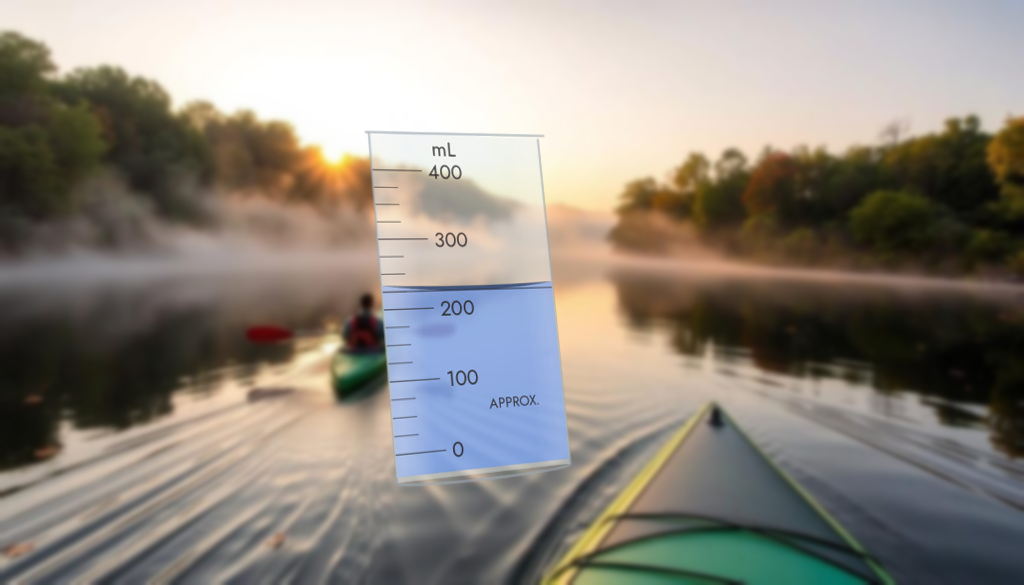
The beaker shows 225 mL
